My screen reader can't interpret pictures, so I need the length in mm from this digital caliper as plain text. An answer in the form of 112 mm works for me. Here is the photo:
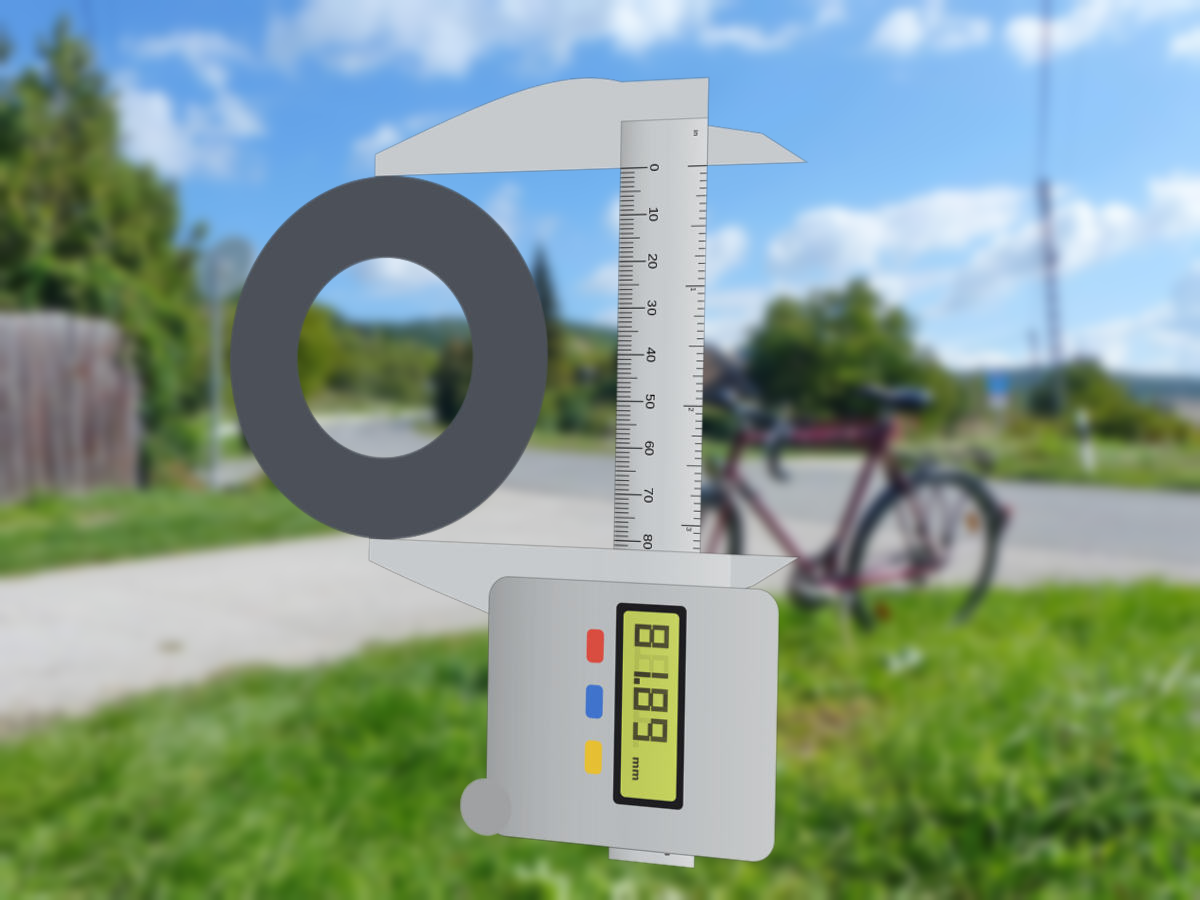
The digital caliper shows 81.89 mm
